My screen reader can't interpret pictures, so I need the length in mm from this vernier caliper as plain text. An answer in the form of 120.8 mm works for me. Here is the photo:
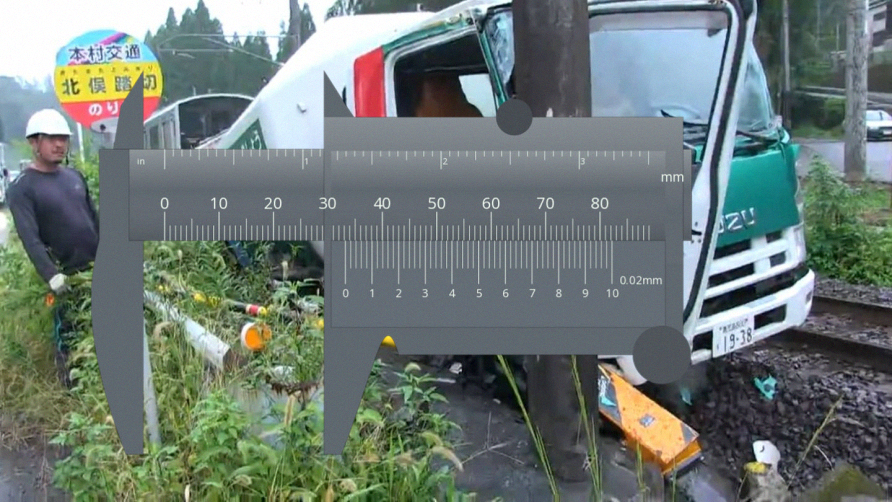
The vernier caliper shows 33.2 mm
